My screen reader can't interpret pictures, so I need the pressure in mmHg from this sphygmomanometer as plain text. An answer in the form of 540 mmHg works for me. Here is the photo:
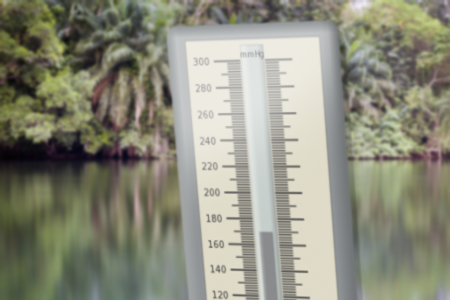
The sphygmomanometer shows 170 mmHg
